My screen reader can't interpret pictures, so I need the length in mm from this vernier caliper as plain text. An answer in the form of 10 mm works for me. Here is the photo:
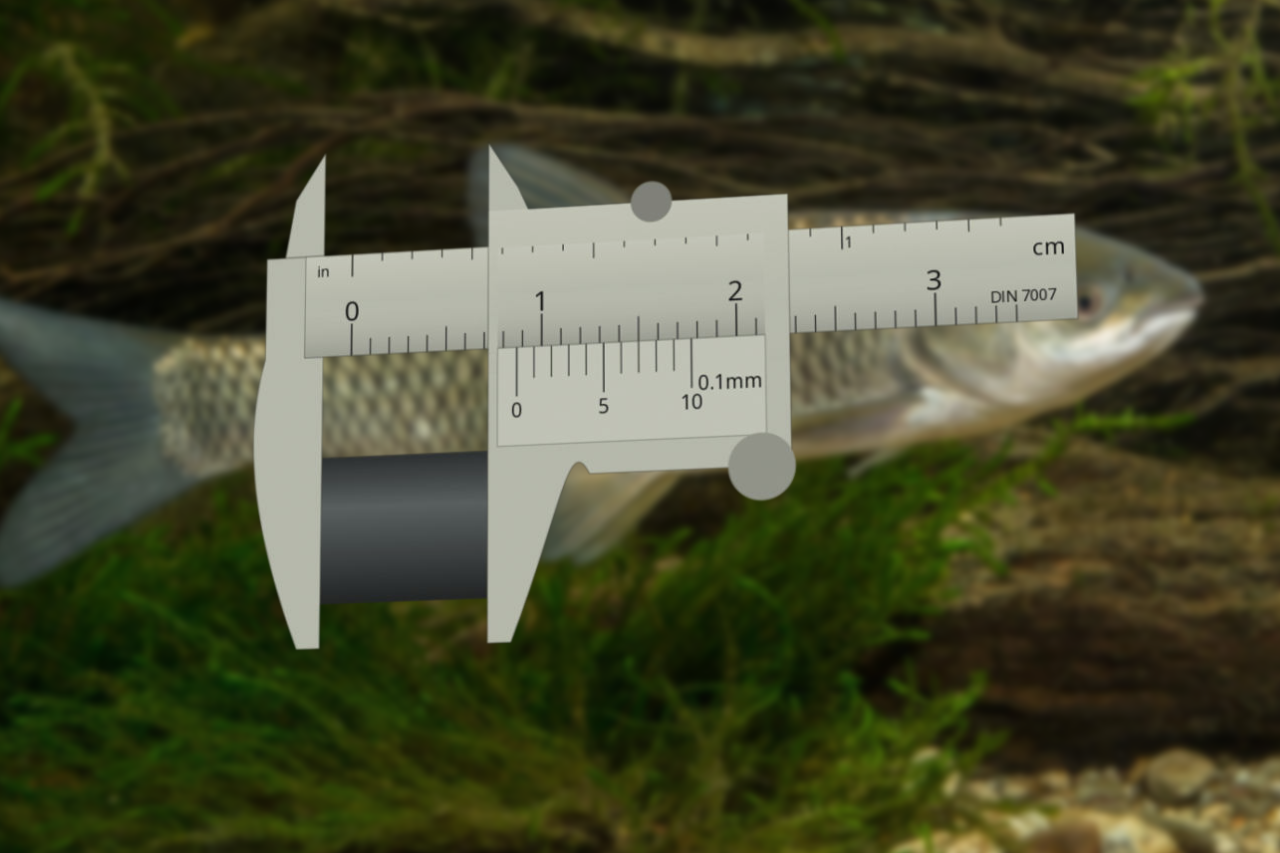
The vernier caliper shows 8.7 mm
